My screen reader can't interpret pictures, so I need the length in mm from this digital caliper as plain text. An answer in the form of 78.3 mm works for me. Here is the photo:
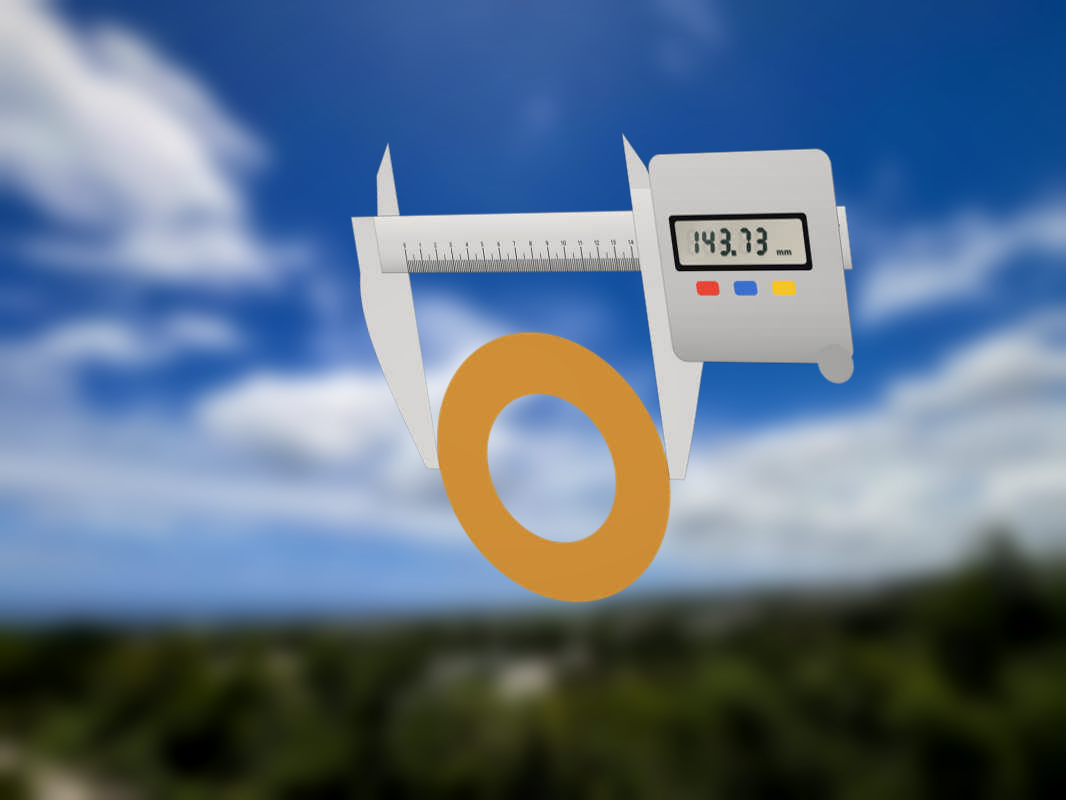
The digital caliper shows 143.73 mm
